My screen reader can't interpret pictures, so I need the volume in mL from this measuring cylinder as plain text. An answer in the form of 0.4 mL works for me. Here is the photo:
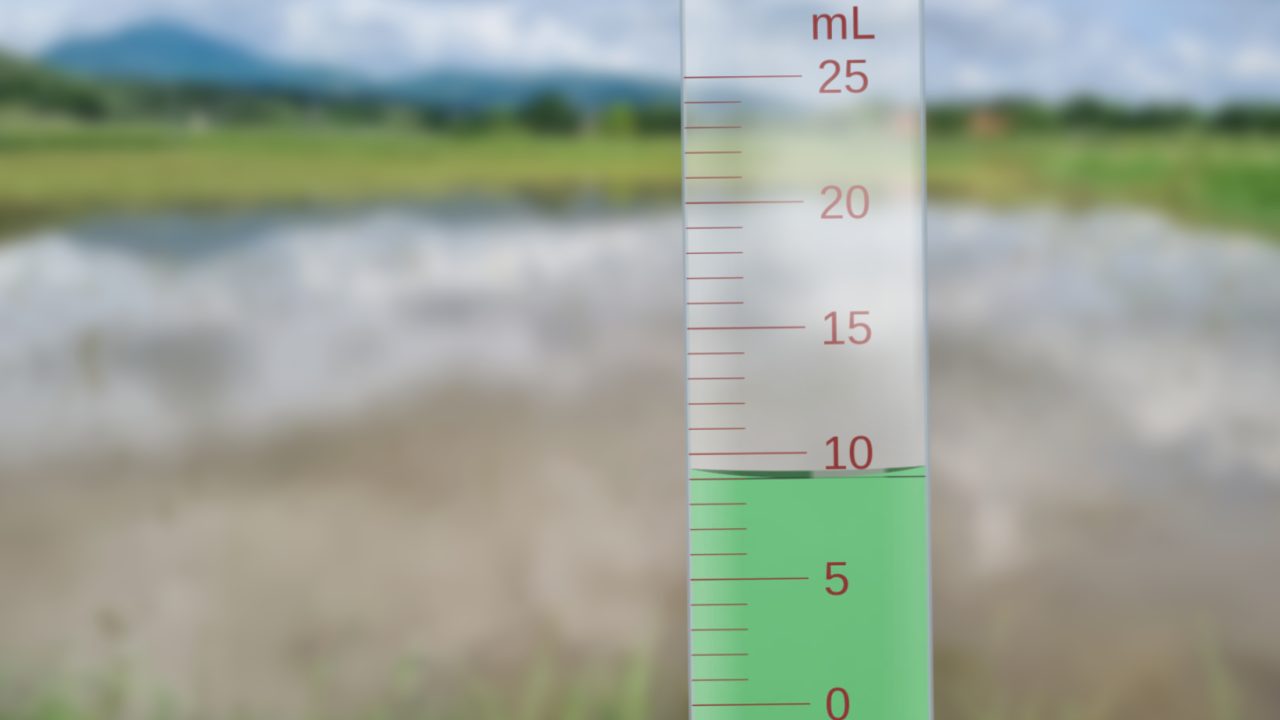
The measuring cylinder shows 9 mL
